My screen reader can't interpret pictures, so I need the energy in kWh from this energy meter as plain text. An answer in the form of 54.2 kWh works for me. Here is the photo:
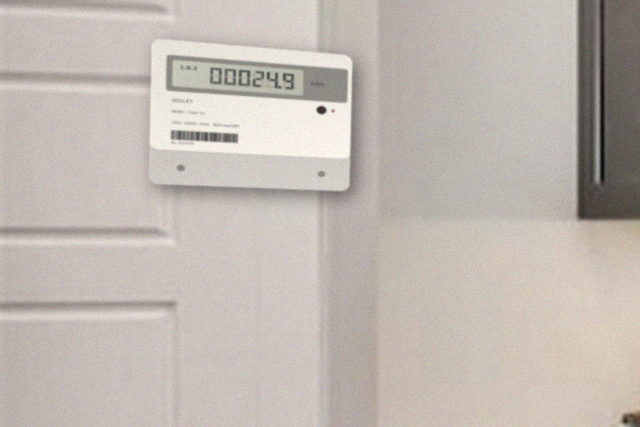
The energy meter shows 24.9 kWh
